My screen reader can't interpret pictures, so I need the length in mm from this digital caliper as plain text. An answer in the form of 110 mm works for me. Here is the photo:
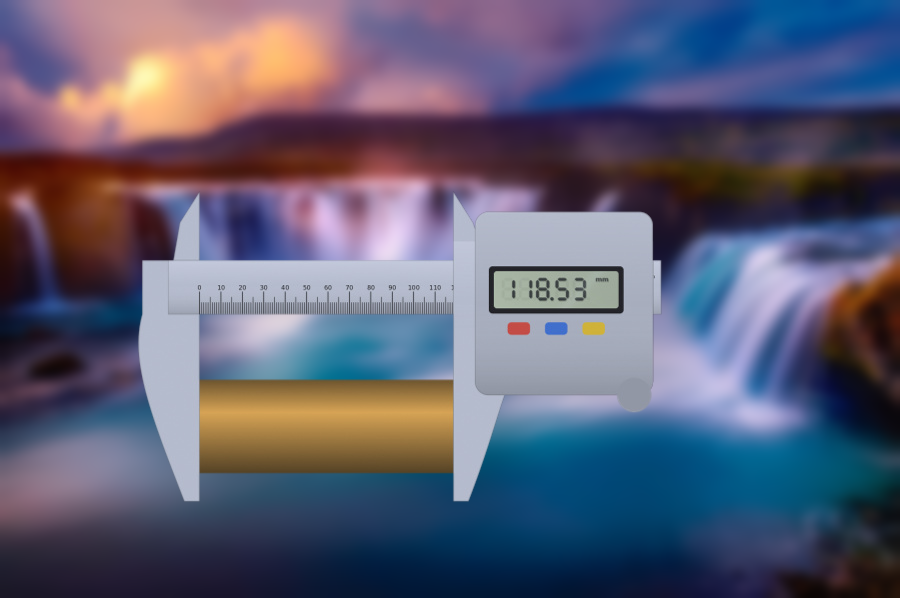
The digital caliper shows 118.53 mm
